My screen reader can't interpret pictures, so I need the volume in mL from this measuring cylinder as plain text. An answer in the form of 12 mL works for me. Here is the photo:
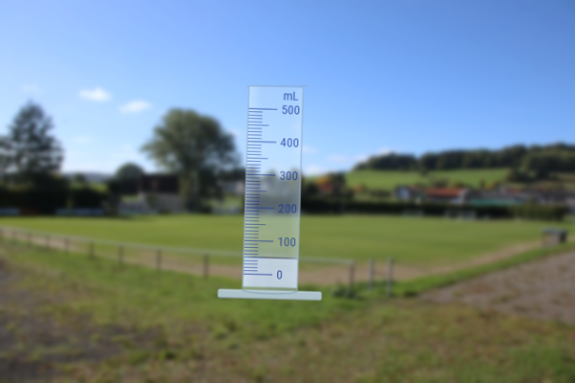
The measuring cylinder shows 50 mL
